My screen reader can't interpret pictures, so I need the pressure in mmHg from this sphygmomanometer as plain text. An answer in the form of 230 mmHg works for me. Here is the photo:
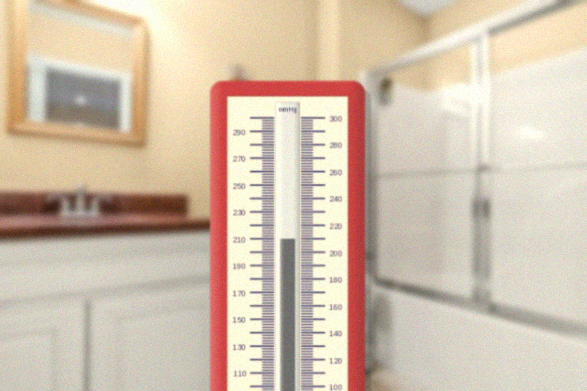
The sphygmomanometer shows 210 mmHg
